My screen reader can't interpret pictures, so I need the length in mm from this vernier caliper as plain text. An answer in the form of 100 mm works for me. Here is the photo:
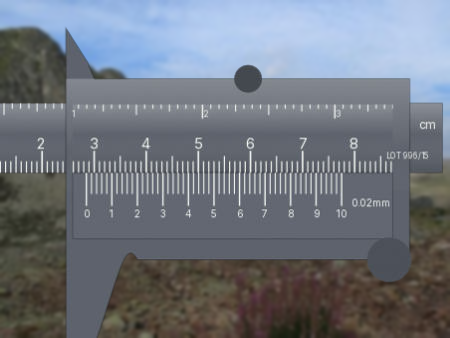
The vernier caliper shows 28.5 mm
